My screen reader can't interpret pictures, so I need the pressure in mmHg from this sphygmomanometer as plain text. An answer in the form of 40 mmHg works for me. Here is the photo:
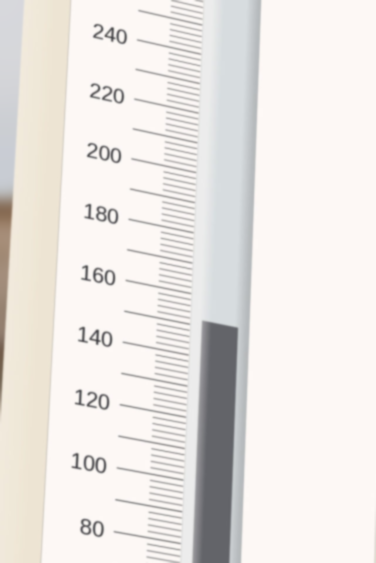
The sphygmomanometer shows 152 mmHg
